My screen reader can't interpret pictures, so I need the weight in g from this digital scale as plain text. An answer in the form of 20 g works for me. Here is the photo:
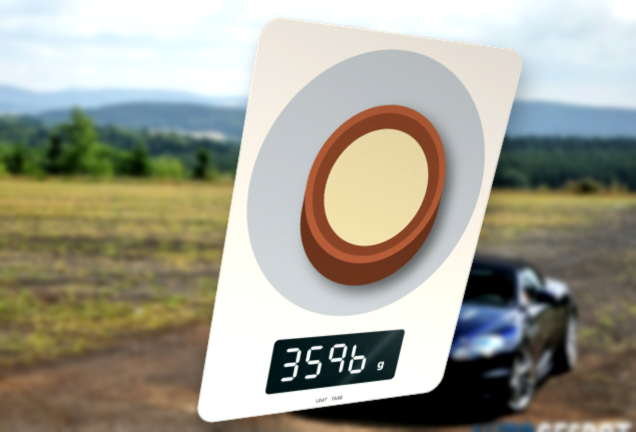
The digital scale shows 3596 g
